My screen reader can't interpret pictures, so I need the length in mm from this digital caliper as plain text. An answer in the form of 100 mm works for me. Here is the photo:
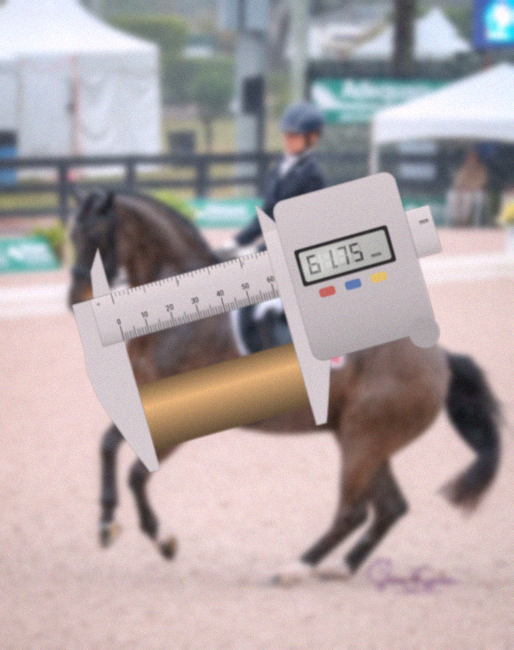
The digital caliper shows 61.75 mm
